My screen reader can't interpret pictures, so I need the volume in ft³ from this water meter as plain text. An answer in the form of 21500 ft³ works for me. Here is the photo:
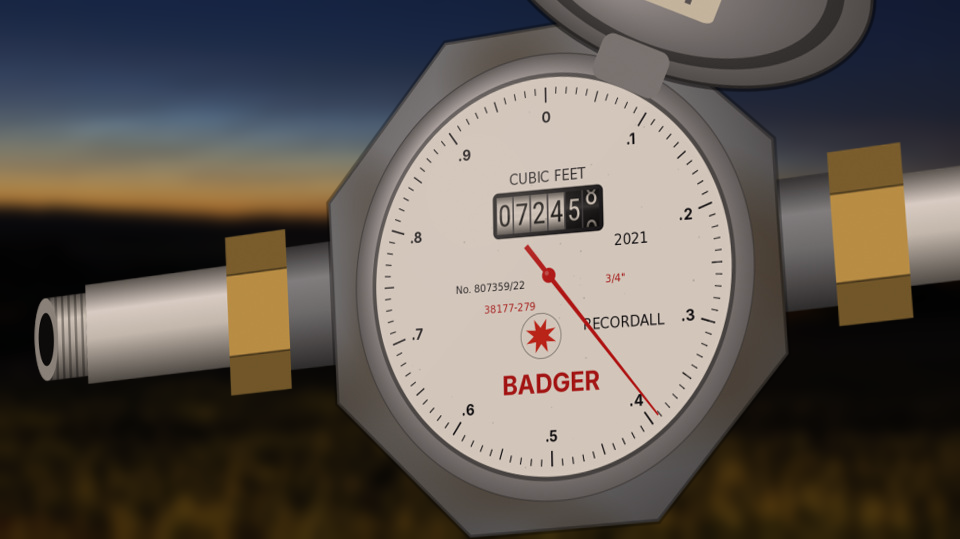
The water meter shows 72458.39 ft³
